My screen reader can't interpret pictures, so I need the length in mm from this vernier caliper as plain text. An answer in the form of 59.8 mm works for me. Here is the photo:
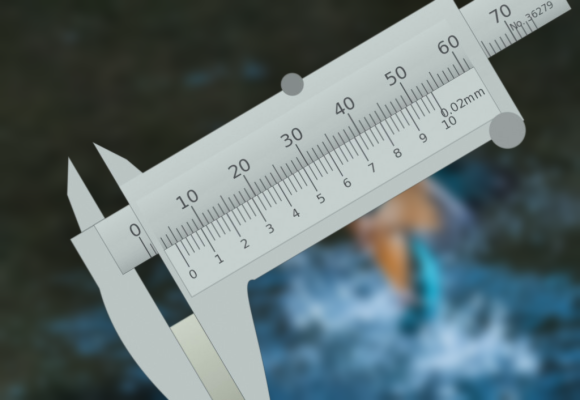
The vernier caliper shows 4.6 mm
